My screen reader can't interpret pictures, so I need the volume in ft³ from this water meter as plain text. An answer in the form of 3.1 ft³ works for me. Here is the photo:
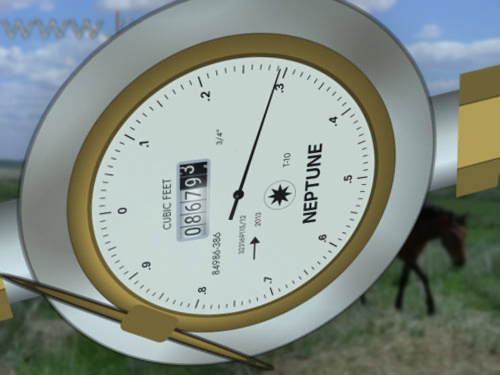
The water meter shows 86793.29 ft³
